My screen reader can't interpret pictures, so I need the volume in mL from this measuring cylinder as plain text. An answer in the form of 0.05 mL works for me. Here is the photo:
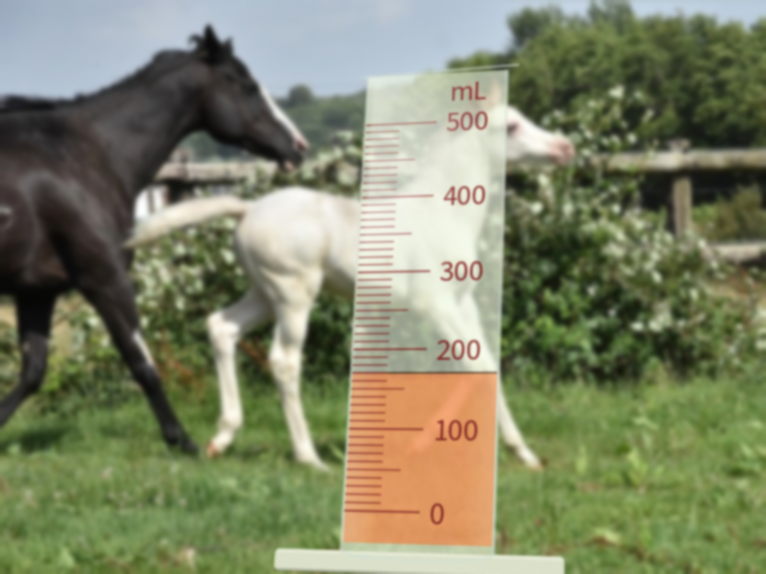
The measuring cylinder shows 170 mL
